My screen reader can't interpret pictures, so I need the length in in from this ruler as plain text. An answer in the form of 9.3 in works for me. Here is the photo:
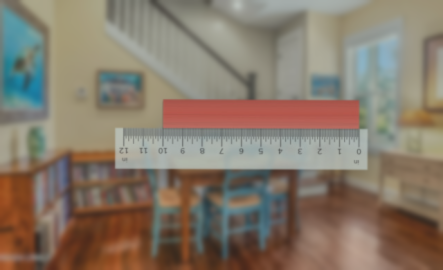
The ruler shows 10 in
